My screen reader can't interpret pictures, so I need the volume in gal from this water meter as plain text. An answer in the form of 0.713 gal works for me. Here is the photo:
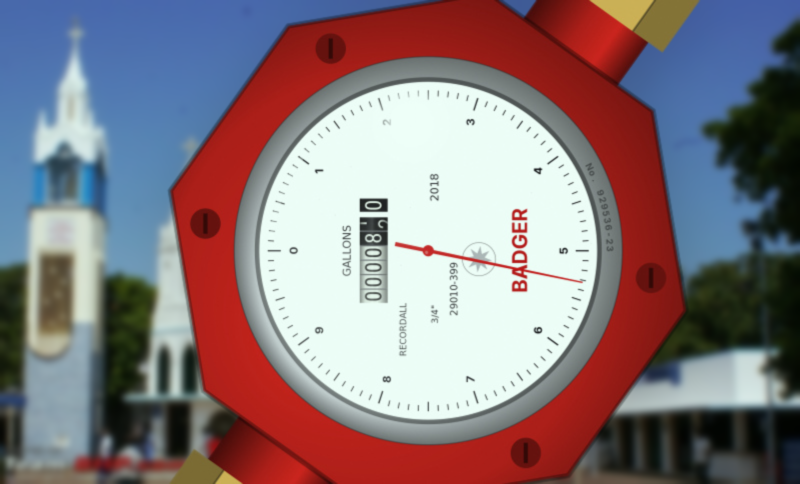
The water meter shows 815.3 gal
